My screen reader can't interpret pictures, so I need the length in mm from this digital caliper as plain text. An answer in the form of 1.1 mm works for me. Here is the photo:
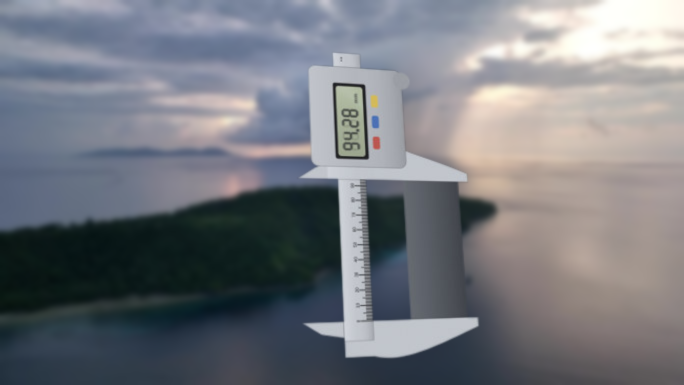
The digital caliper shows 94.28 mm
